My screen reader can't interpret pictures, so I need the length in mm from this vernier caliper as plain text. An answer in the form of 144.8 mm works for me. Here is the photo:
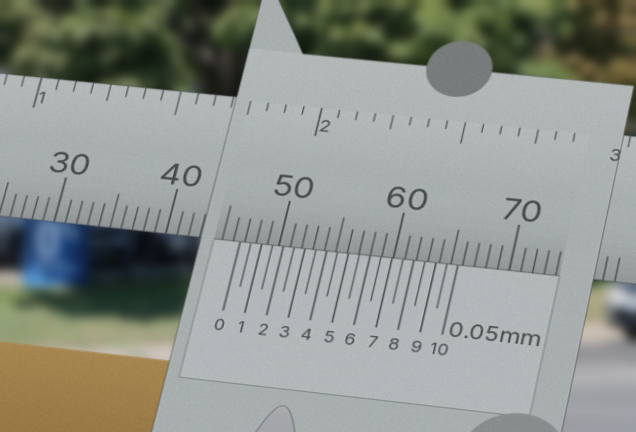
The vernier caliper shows 46.6 mm
